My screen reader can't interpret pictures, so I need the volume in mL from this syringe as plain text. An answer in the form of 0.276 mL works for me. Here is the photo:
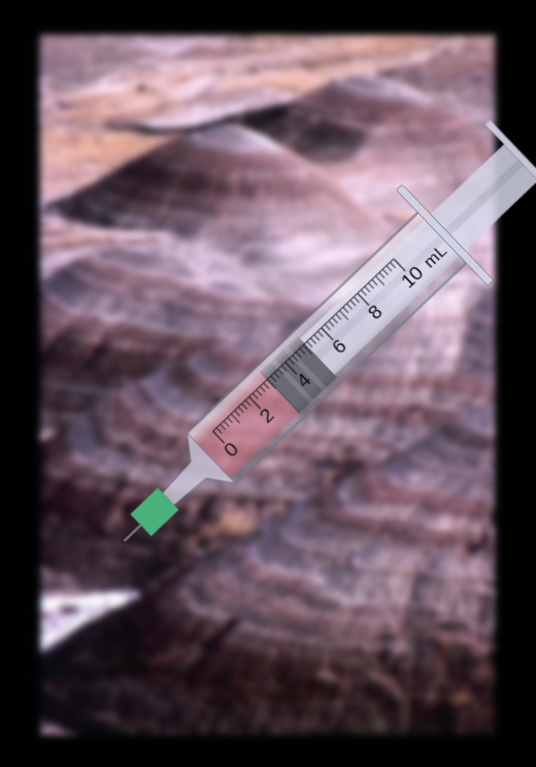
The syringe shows 3 mL
